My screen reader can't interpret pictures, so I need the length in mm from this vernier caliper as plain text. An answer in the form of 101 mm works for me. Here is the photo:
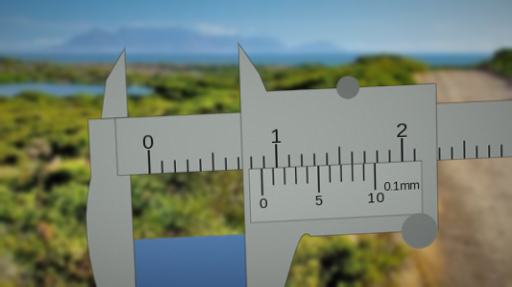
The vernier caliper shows 8.8 mm
